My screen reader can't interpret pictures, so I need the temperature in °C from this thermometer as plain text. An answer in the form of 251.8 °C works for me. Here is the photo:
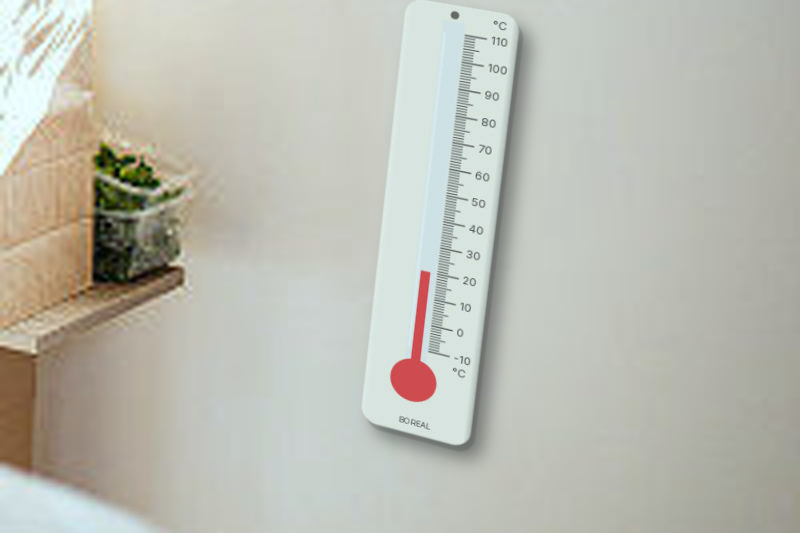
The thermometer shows 20 °C
